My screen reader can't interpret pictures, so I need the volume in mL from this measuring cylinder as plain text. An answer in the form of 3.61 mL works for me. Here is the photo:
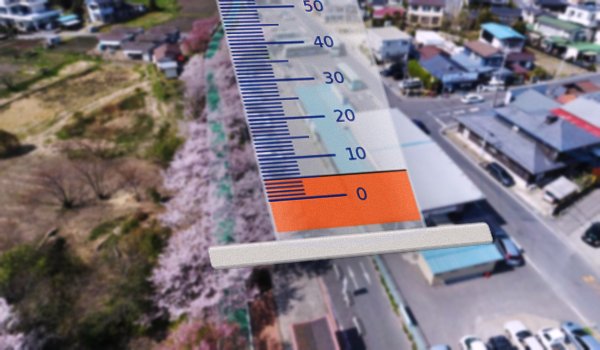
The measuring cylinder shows 5 mL
